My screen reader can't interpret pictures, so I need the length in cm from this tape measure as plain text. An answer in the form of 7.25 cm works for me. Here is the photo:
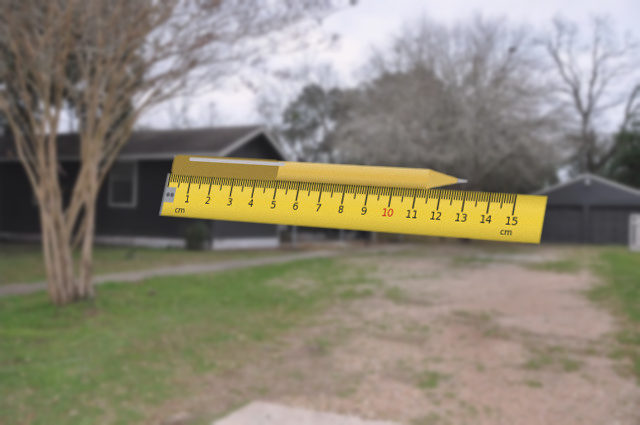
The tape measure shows 13 cm
